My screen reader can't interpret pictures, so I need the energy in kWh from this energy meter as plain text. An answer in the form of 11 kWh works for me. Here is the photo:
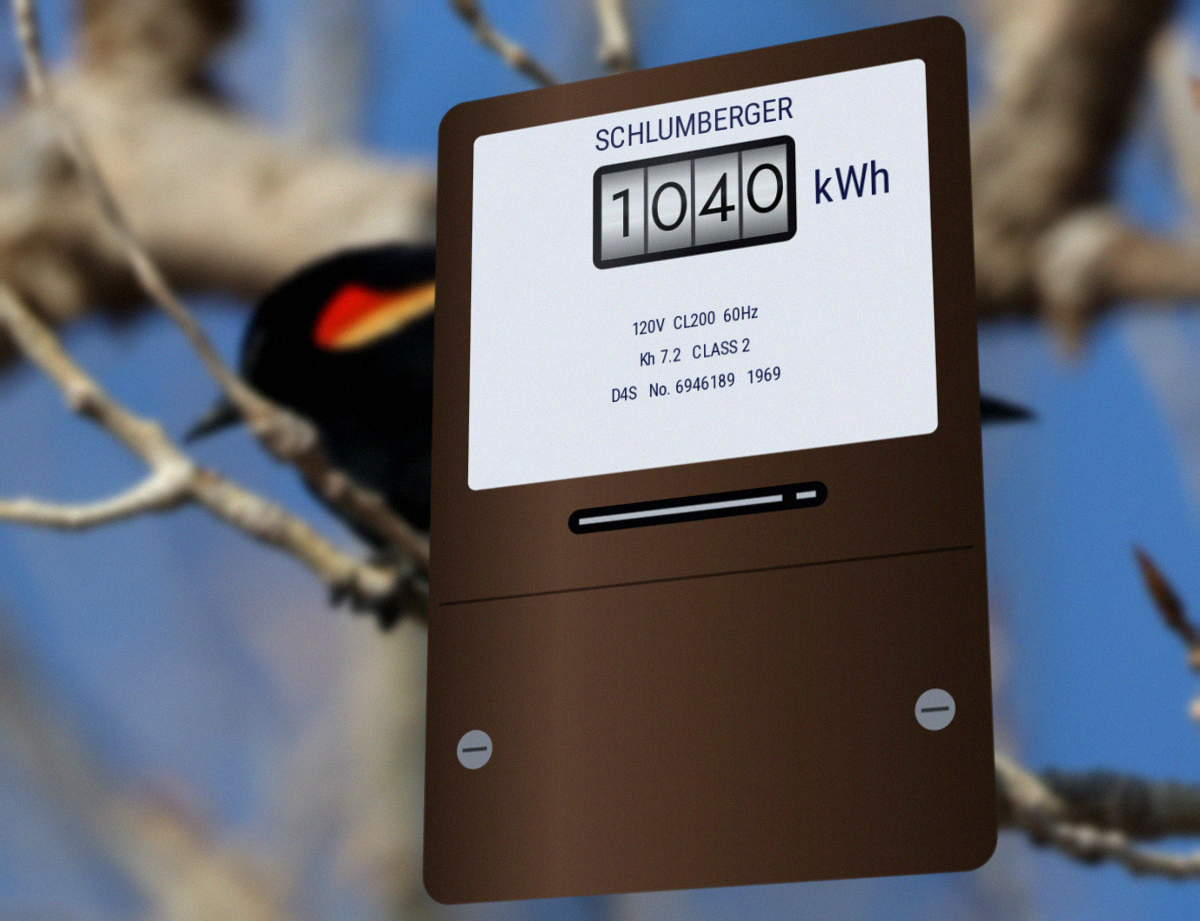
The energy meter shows 1040 kWh
